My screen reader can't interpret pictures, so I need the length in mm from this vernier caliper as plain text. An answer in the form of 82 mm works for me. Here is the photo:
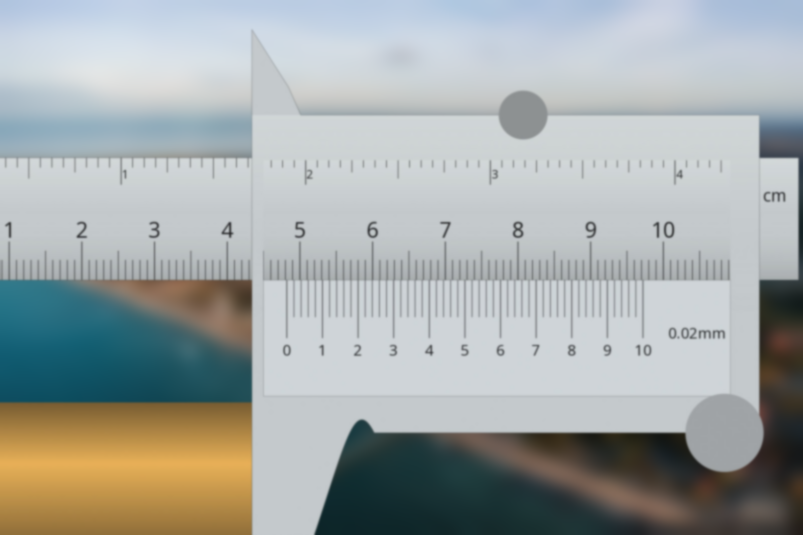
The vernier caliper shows 48.2 mm
